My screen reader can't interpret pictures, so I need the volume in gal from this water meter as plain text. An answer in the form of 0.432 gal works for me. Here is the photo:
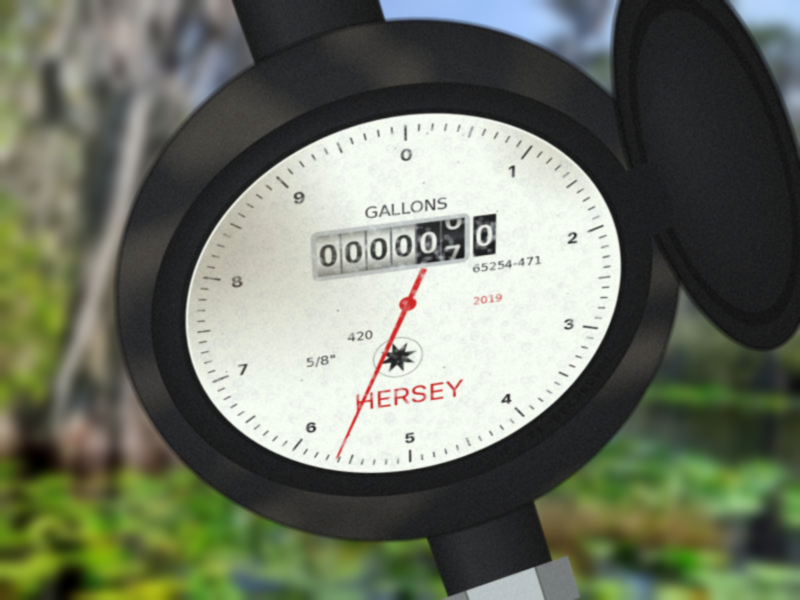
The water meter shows 65.6 gal
